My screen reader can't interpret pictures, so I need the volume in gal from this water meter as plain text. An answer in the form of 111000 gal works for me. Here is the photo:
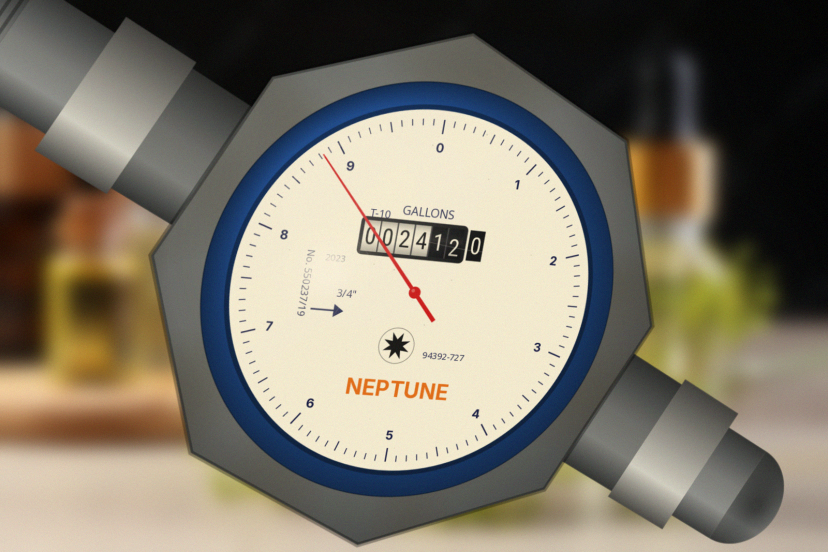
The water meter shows 24118.8 gal
